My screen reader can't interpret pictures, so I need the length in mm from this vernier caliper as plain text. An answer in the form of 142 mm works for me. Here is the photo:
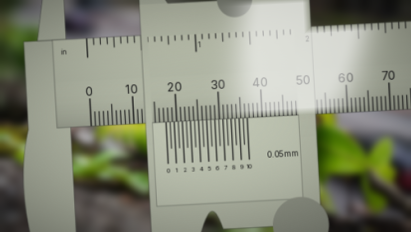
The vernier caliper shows 17.5 mm
